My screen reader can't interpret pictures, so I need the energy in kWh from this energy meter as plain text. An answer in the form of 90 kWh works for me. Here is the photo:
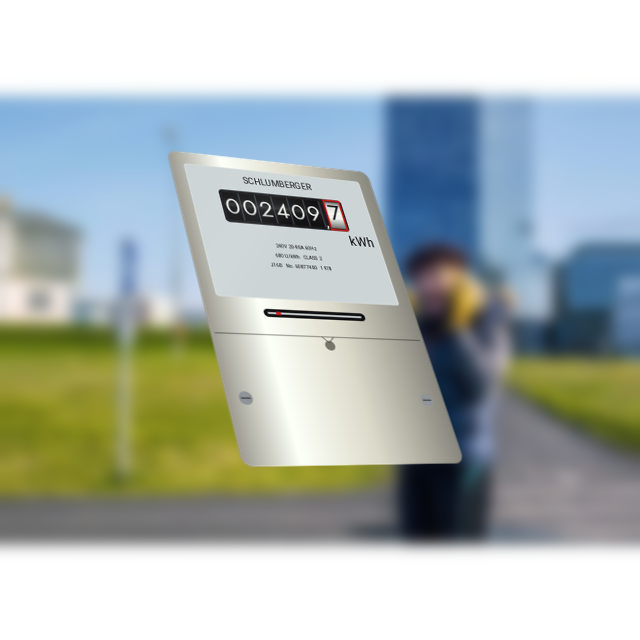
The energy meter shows 2409.7 kWh
